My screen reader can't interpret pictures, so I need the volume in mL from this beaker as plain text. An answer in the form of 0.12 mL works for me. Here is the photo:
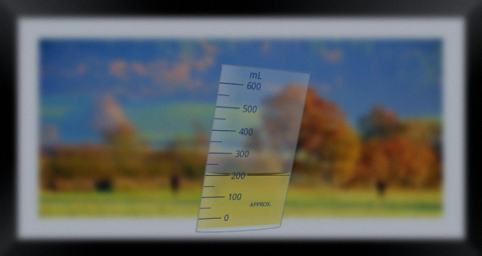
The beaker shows 200 mL
